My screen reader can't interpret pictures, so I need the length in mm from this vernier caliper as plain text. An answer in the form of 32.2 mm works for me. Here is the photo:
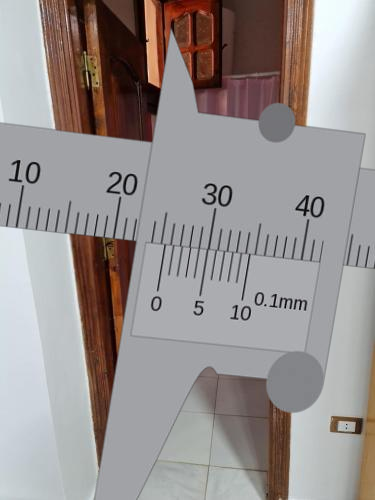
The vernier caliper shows 25.4 mm
